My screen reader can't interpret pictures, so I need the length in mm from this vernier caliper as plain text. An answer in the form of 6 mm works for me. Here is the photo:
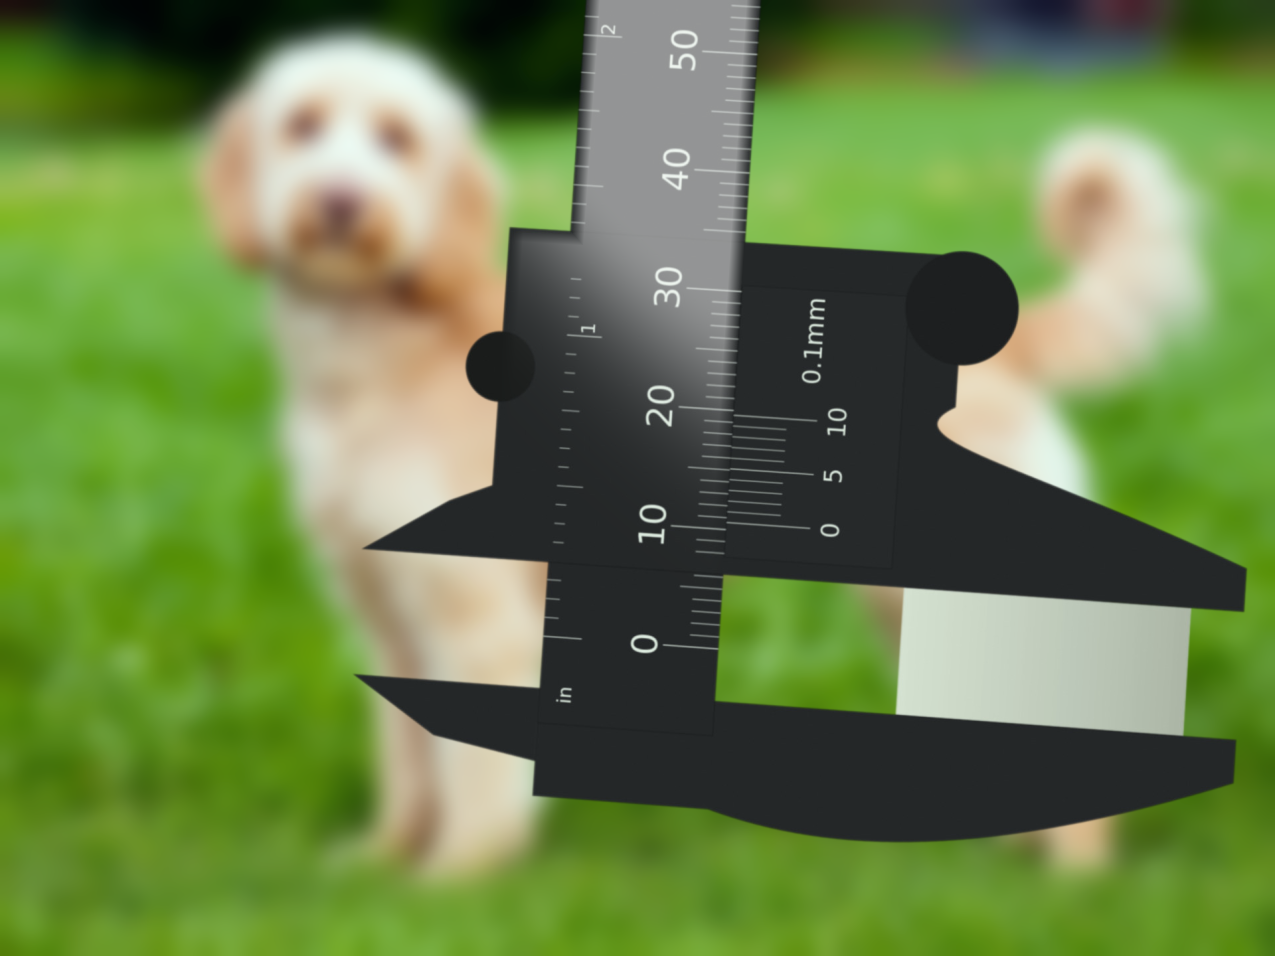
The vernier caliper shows 10.6 mm
